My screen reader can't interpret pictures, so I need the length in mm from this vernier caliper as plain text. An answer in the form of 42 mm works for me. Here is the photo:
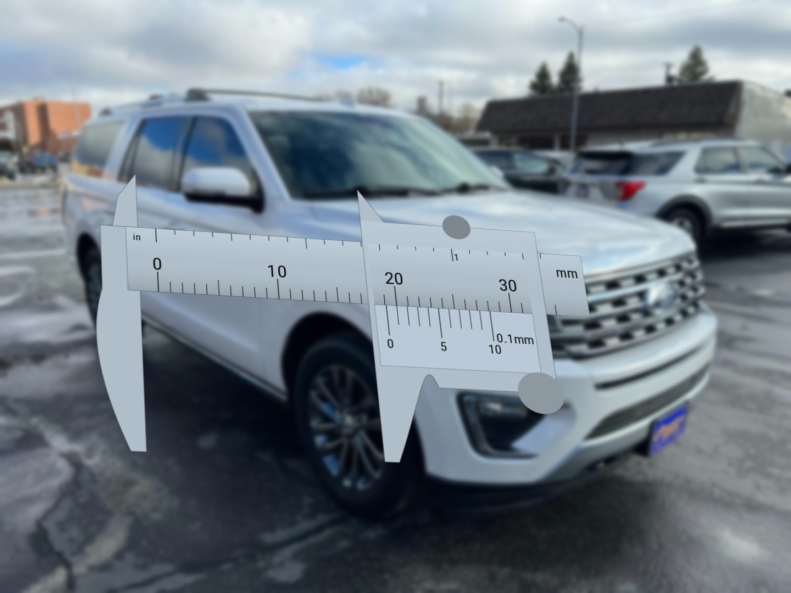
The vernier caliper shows 19.1 mm
